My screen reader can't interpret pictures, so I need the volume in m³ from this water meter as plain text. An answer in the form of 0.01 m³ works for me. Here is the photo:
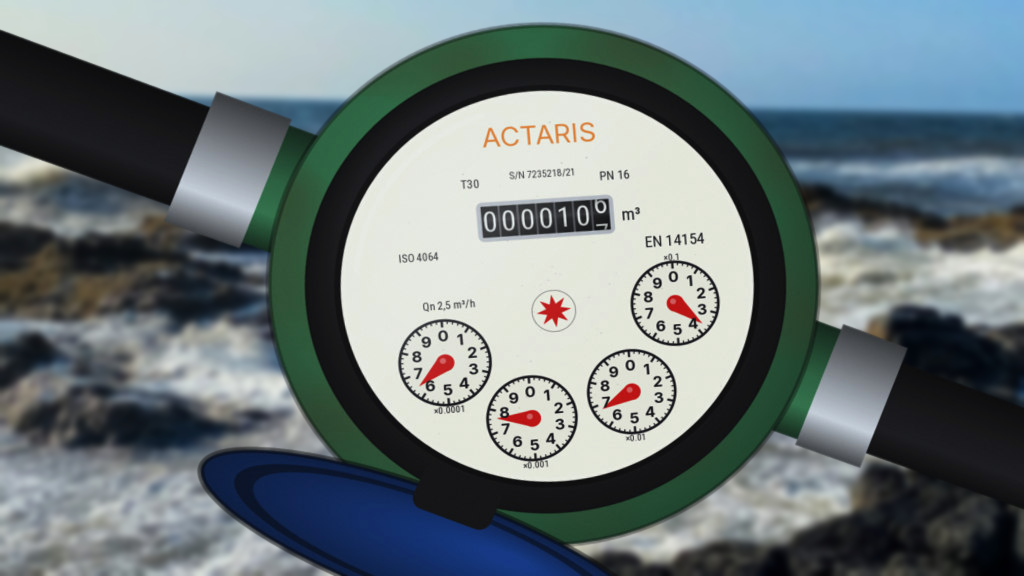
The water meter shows 106.3676 m³
